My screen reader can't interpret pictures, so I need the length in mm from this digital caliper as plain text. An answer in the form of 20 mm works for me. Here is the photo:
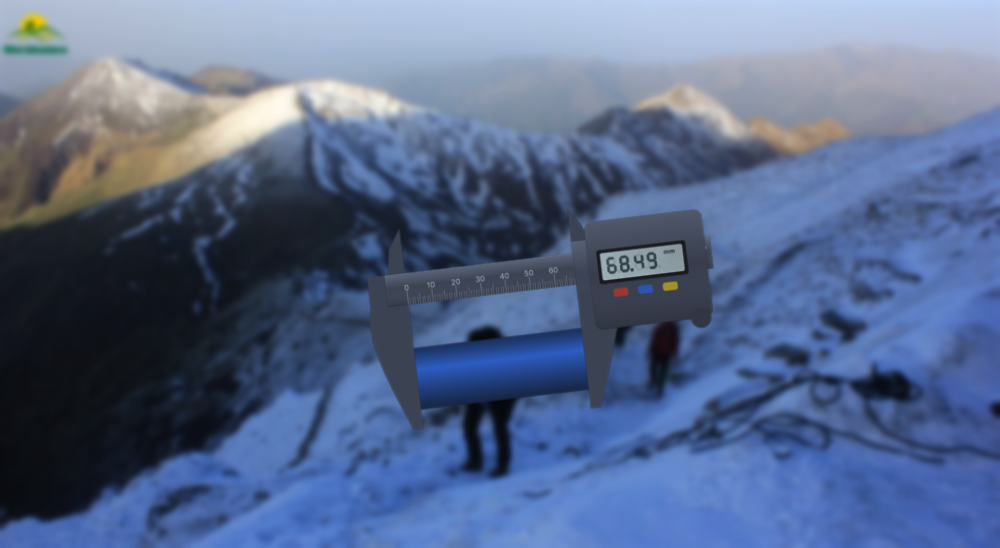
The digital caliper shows 68.49 mm
